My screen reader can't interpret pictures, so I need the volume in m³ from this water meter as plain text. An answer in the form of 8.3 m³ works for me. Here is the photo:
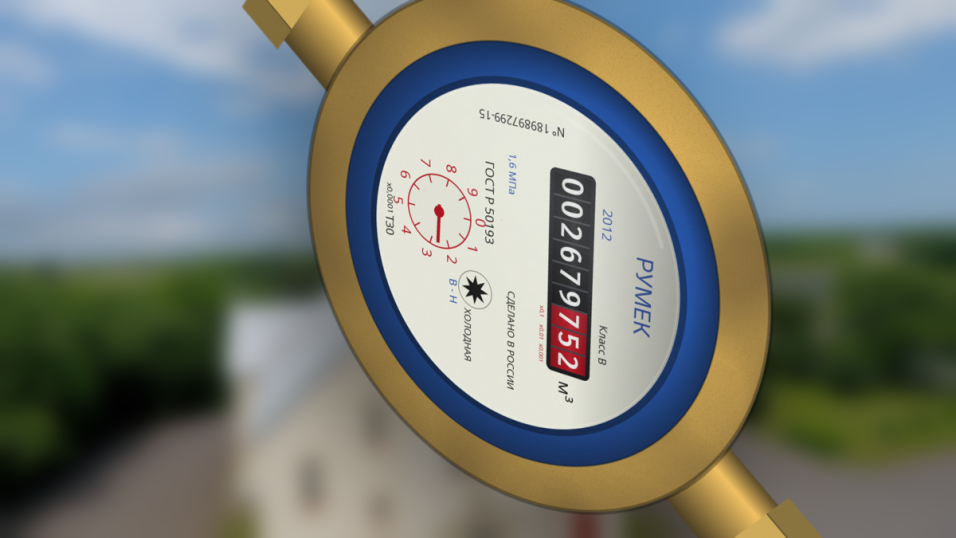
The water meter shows 2679.7522 m³
